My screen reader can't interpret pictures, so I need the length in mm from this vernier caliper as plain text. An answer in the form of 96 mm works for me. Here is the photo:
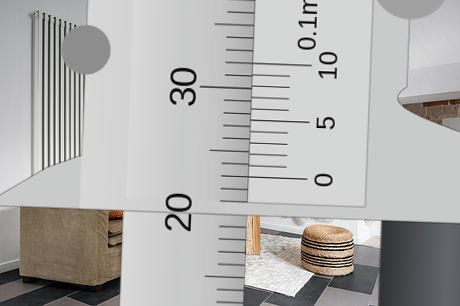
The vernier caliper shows 23.0 mm
